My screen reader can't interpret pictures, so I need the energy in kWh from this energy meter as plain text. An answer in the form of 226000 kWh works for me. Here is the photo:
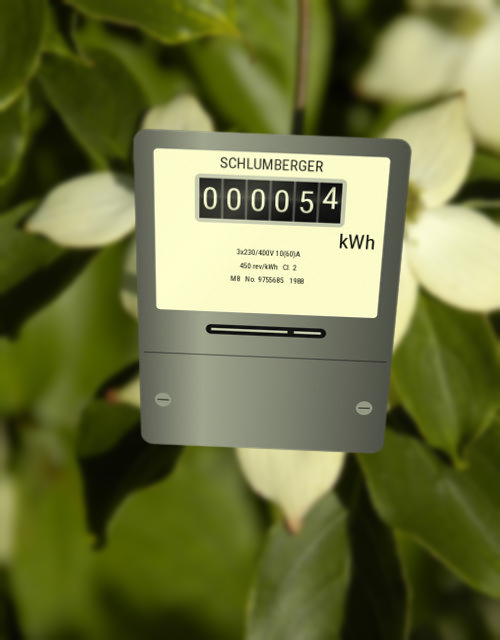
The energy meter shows 54 kWh
